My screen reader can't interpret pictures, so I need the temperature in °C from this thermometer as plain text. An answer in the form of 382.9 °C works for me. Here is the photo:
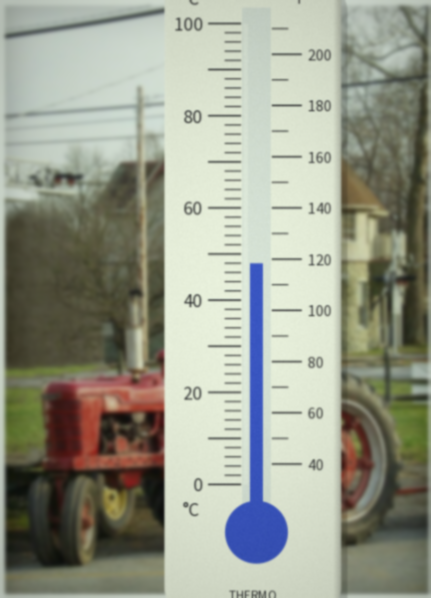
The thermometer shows 48 °C
